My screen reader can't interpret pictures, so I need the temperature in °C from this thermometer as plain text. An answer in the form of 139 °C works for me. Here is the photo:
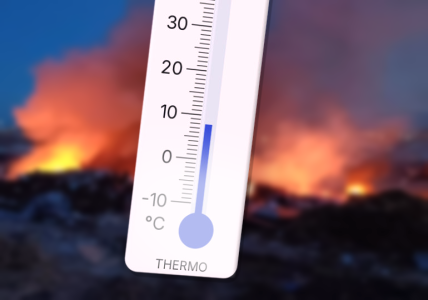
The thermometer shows 8 °C
